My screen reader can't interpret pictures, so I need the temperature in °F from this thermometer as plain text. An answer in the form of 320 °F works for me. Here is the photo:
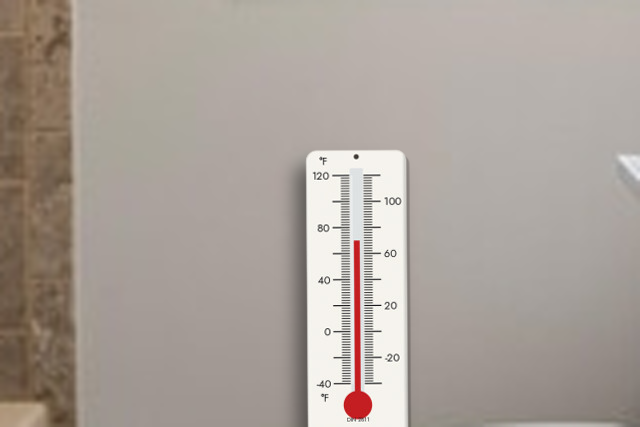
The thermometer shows 70 °F
